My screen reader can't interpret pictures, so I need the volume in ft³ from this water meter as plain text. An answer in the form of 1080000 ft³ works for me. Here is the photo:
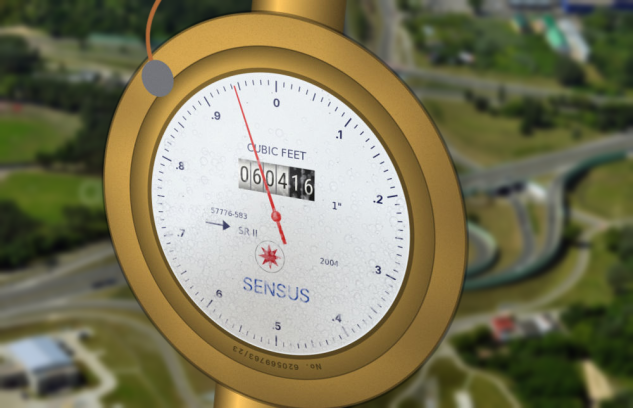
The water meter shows 60415.94 ft³
